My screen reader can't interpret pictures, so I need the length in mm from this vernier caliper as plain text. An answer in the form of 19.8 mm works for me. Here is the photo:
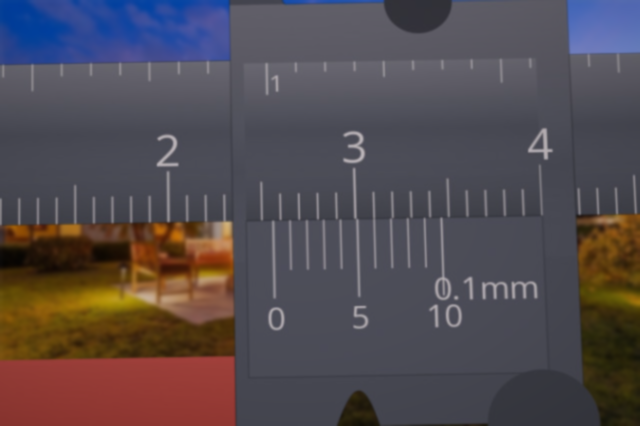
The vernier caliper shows 25.6 mm
